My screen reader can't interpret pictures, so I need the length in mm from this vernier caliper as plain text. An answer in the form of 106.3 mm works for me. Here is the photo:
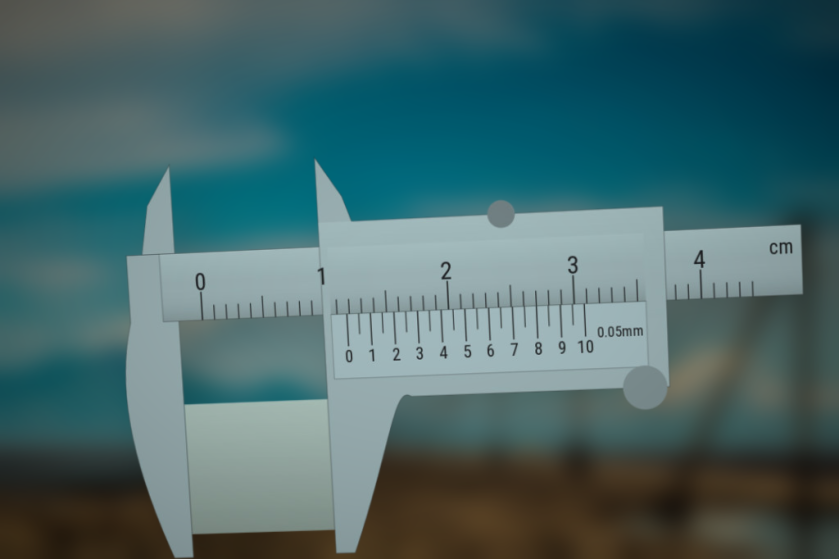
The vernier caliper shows 11.8 mm
